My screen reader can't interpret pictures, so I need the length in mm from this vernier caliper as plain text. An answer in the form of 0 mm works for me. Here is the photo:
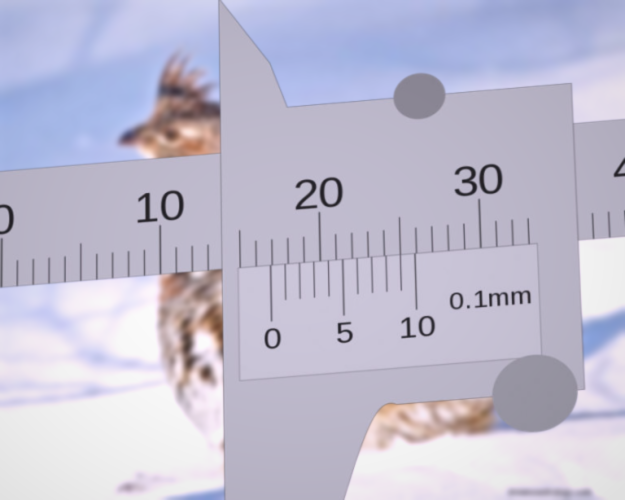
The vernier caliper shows 16.9 mm
